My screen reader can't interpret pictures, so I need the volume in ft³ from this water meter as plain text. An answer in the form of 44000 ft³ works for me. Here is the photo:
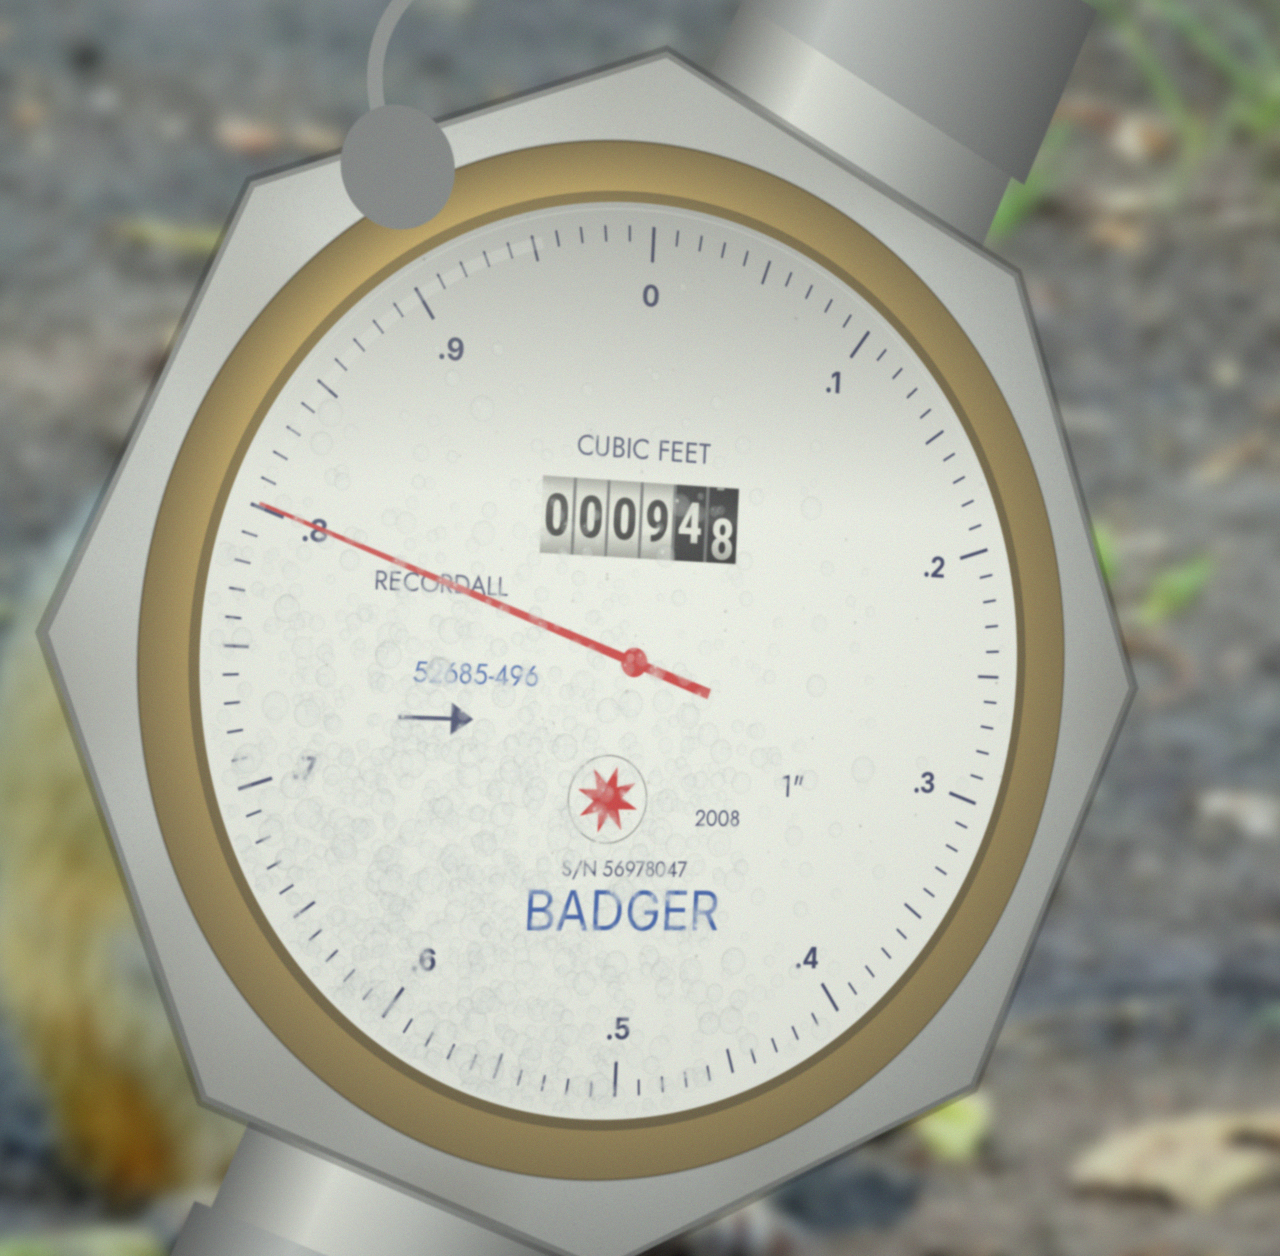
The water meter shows 947.80 ft³
